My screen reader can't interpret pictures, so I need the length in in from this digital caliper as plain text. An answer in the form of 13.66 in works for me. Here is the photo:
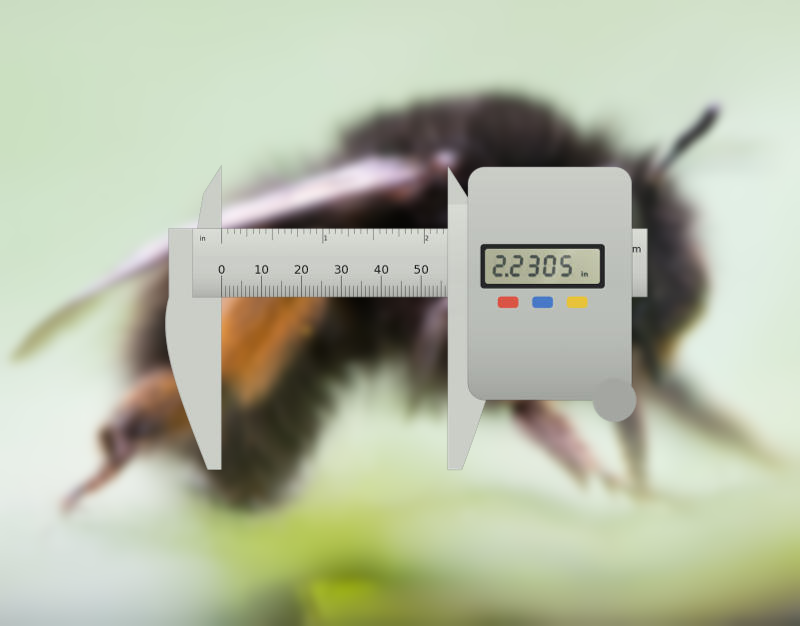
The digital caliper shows 2.2305 in
